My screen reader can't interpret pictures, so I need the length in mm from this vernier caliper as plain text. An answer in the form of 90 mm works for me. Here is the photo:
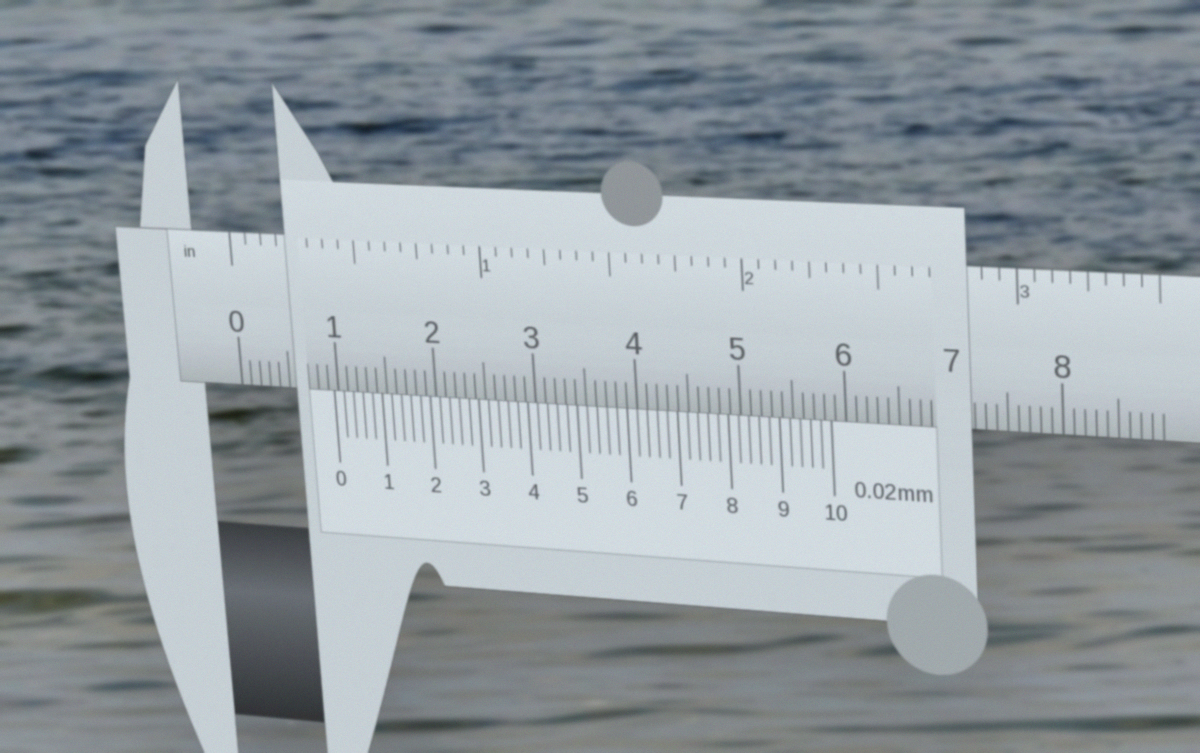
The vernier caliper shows 9.6 mm
